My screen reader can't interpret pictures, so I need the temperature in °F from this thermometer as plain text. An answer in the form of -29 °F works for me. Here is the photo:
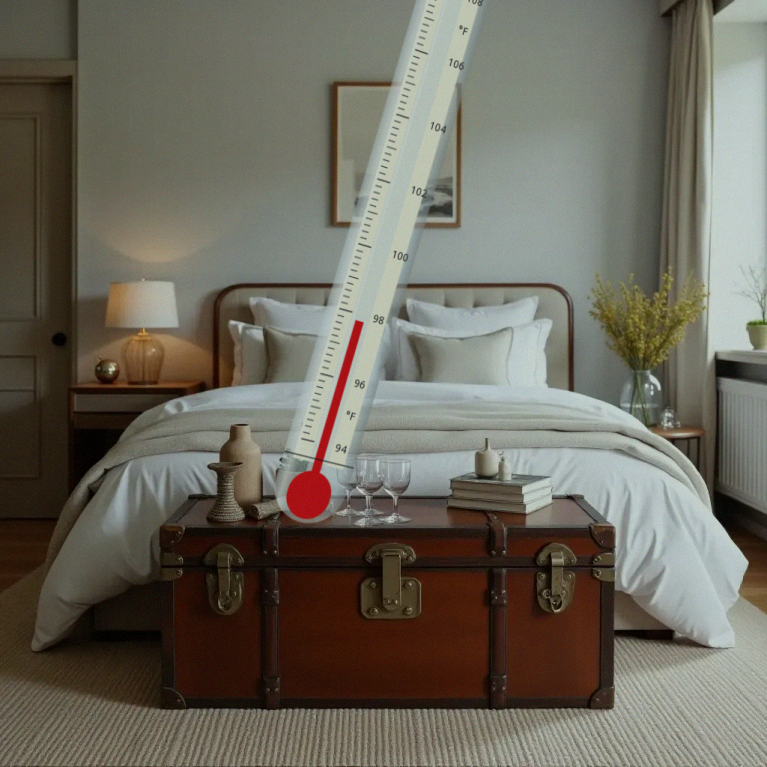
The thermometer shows 97.8 °F
